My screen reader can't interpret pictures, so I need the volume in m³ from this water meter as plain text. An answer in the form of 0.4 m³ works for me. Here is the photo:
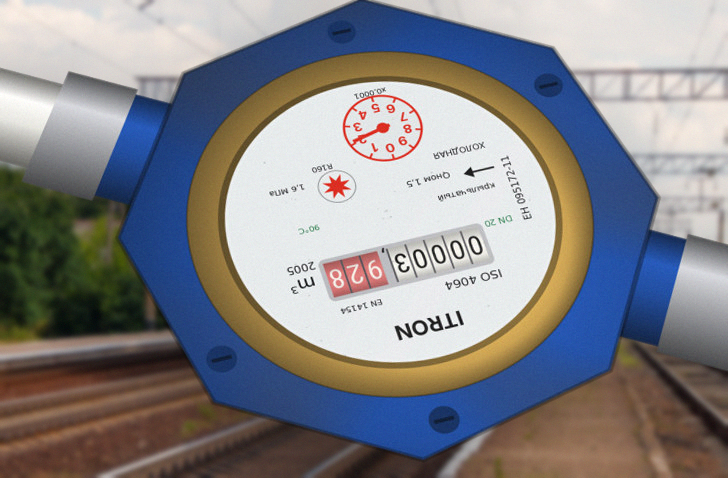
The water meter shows 3.9282 m³
